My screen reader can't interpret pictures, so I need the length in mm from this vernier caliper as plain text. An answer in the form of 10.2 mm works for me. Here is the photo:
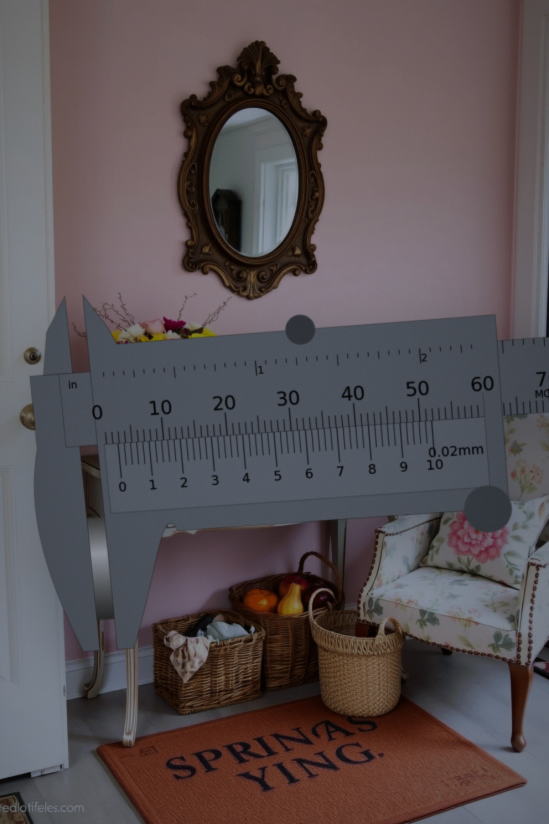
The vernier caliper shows 2.8 mm
